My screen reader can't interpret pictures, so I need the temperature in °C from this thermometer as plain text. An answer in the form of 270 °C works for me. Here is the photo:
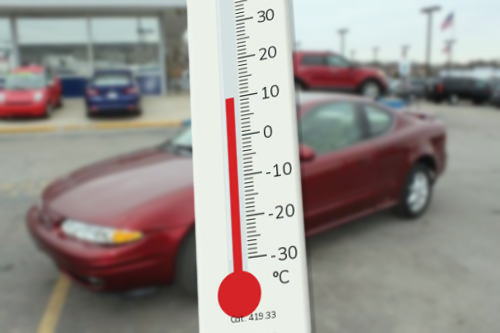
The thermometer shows 10 °C
